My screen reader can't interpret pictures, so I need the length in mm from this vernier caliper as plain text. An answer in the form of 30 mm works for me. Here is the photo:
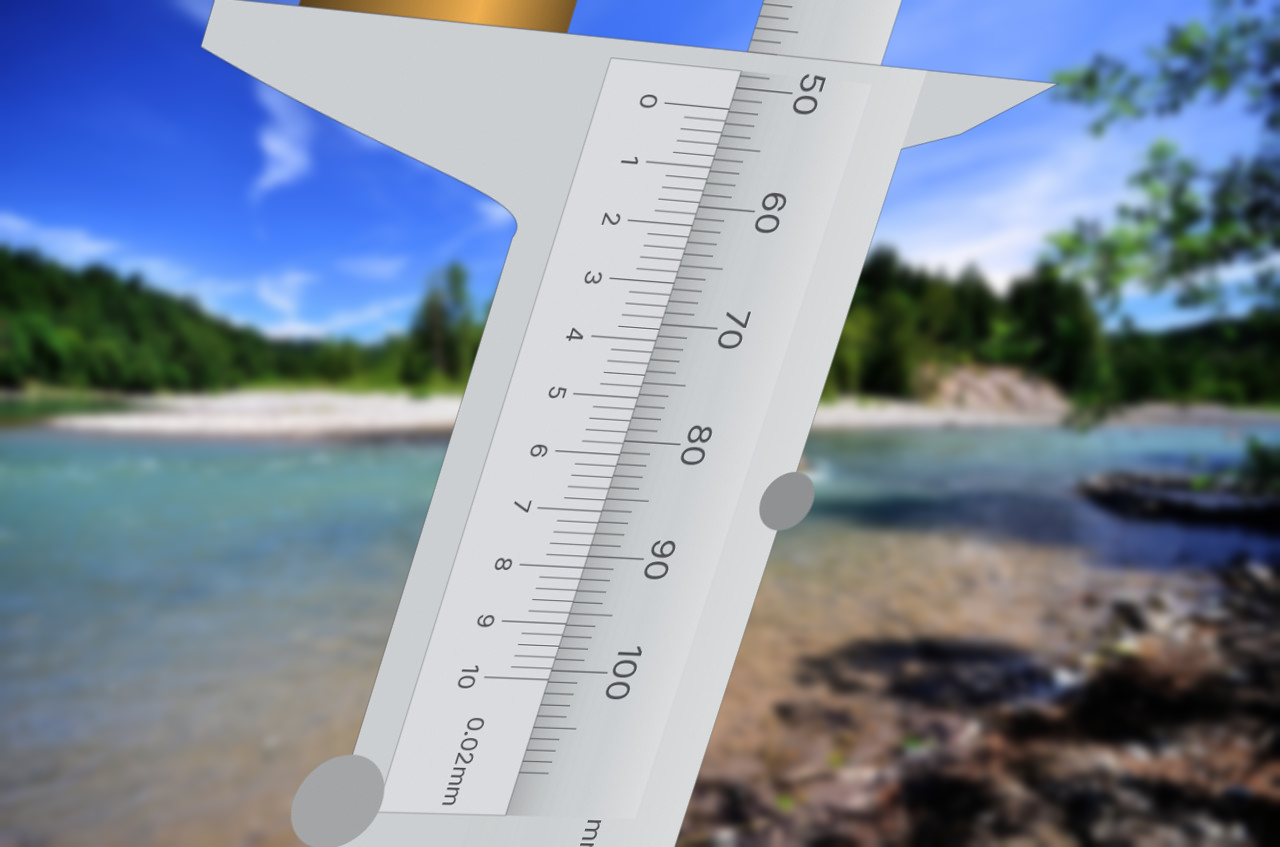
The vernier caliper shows 51.8 mm
